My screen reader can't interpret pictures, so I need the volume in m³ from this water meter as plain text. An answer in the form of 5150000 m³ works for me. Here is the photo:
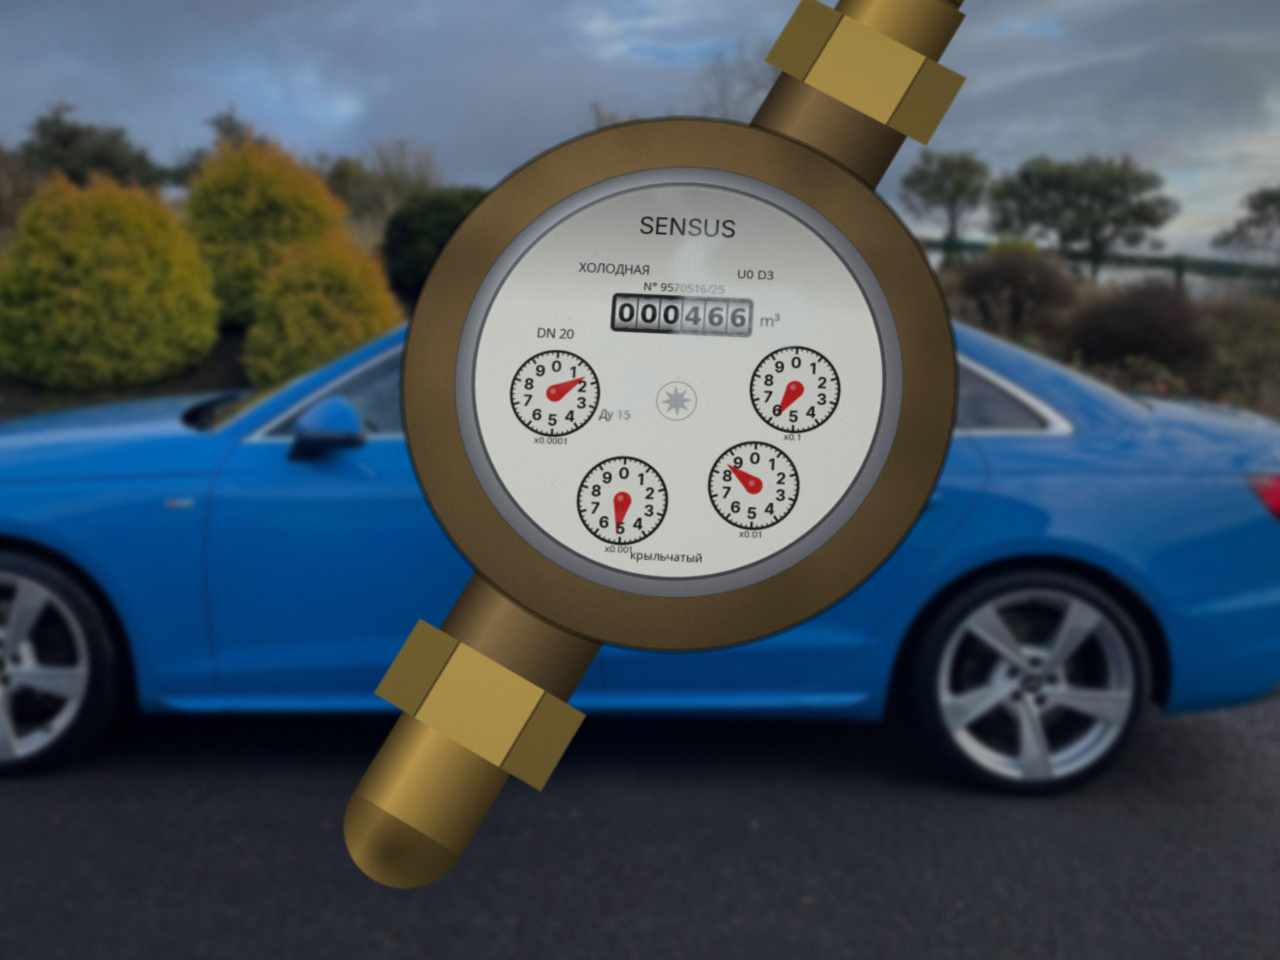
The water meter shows 466.5851 m³
